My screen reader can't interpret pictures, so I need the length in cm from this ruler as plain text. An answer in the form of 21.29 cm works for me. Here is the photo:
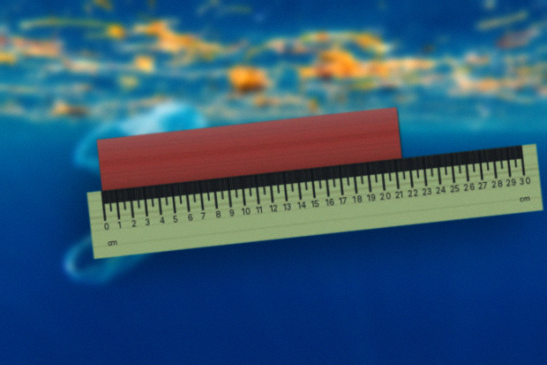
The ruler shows 21.5 cm
